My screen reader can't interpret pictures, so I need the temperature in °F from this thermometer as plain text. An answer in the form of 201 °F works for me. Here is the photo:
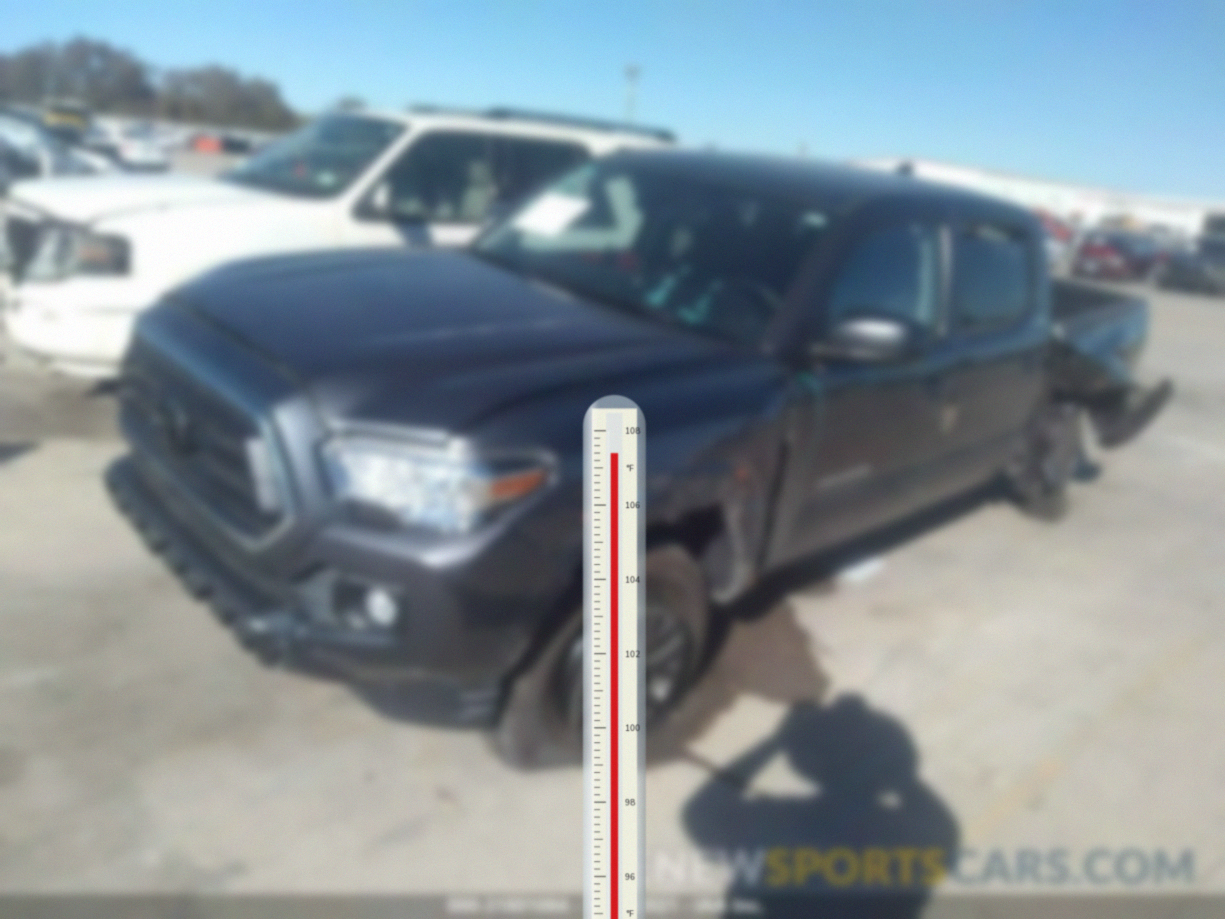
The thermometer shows 107.4 °F
